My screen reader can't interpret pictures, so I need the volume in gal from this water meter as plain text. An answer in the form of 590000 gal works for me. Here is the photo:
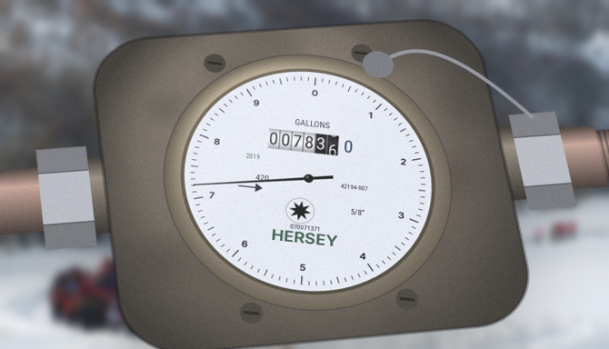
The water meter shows 78357.2 gal
